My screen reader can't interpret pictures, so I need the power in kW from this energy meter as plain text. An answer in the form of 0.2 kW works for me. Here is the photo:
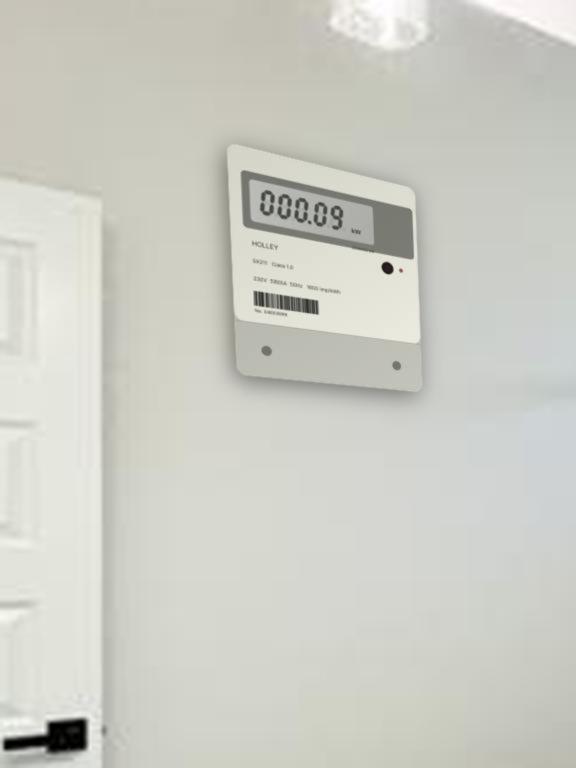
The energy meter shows 0.09 kW
